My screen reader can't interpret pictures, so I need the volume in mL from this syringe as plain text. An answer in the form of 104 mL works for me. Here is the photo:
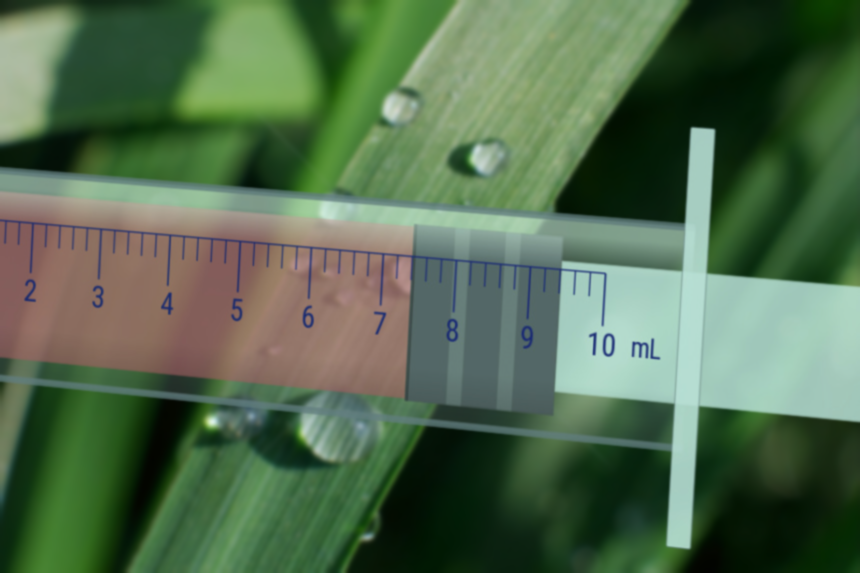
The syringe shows 7.4 mL
